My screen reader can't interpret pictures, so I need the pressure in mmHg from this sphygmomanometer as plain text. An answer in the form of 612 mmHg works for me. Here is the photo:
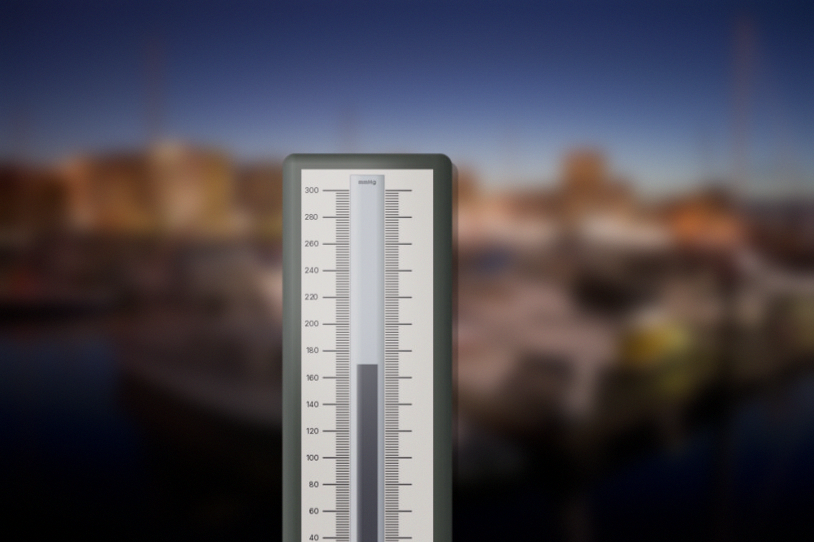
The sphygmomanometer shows 170 mmHg
